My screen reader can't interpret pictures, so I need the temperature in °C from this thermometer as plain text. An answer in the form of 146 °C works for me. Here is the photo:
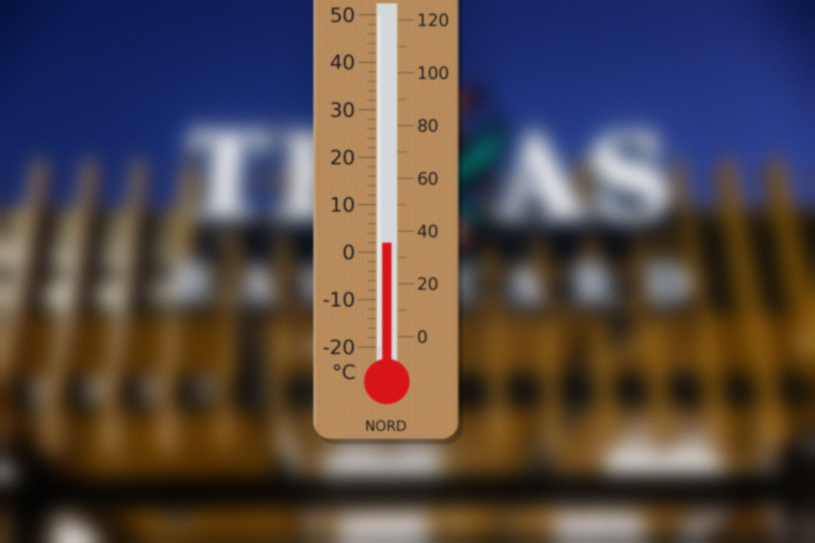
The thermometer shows 2 °C
